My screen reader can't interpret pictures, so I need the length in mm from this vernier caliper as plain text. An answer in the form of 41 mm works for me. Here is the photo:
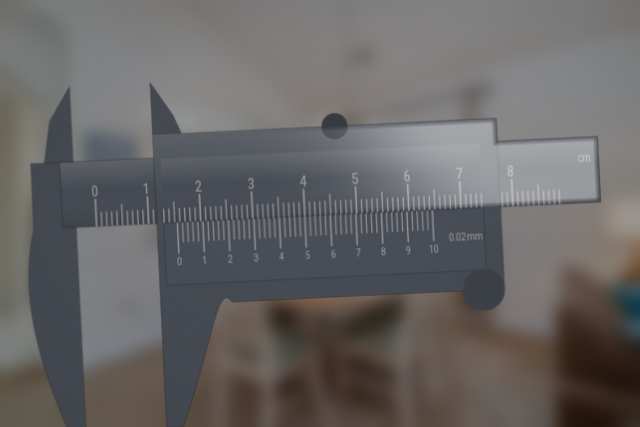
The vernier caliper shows 15.5 mm
